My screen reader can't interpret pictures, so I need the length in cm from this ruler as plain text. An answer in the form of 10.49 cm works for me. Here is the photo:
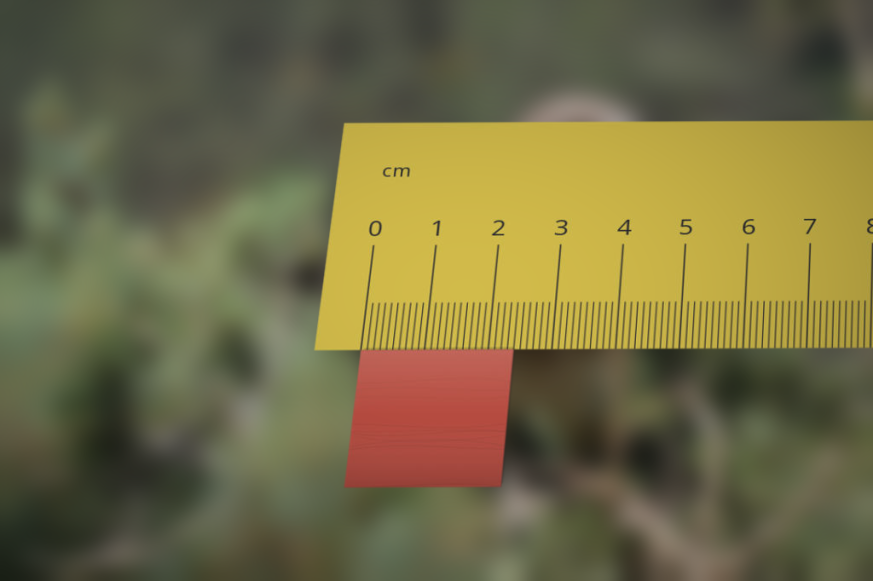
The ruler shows 2.4 cm
